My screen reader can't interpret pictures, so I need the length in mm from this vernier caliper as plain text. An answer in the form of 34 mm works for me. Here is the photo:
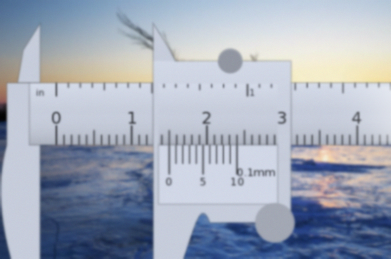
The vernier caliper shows 15.0 mm
